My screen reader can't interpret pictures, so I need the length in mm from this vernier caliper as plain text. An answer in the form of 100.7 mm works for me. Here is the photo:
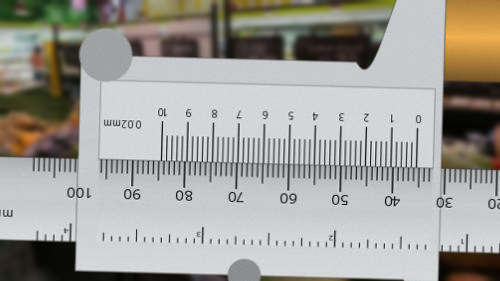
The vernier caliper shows 35.5 mm
